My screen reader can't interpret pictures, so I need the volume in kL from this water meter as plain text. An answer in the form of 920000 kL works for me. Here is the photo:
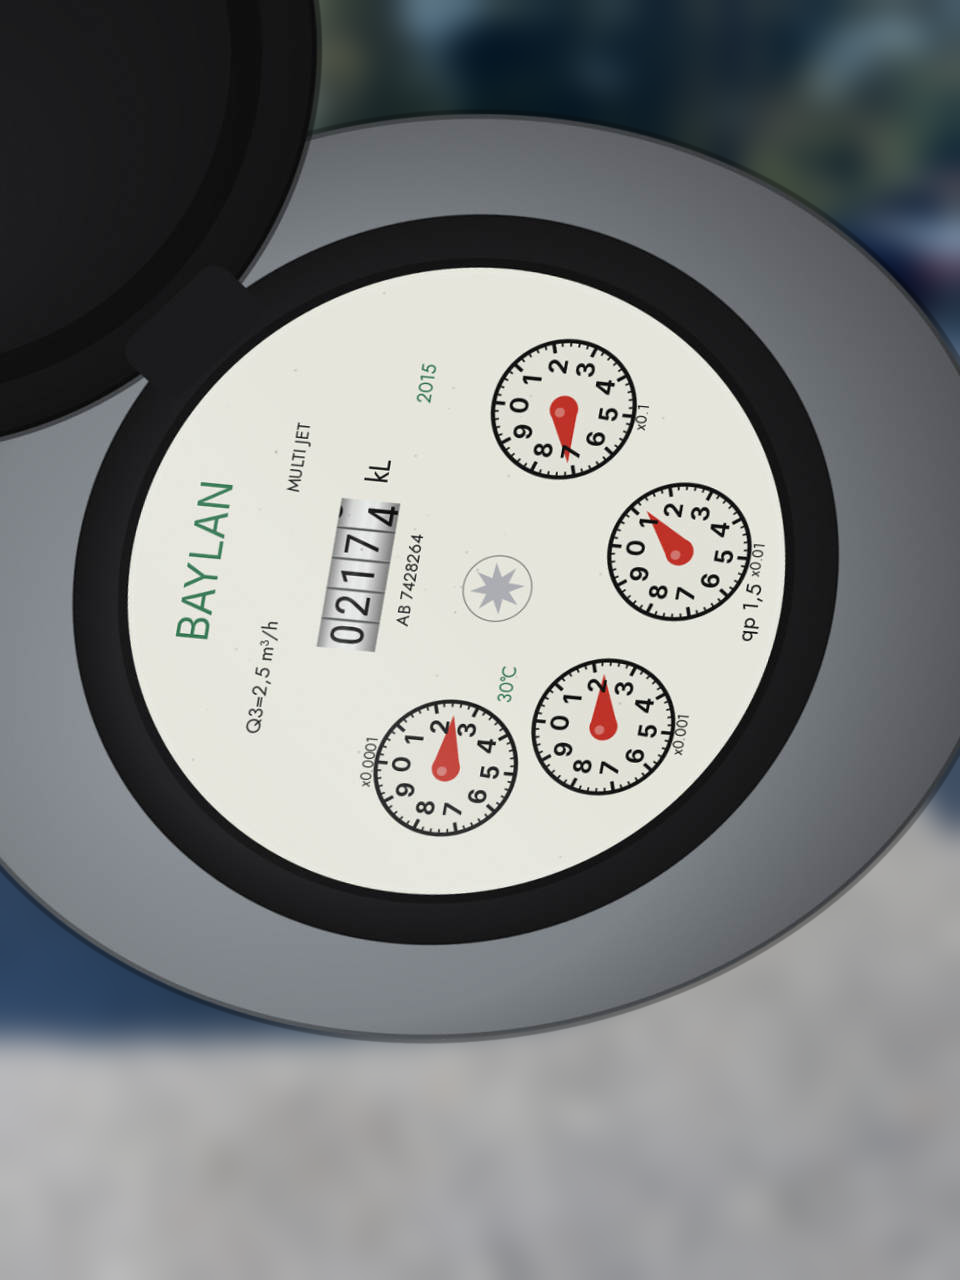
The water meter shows 2173.7122 kL
